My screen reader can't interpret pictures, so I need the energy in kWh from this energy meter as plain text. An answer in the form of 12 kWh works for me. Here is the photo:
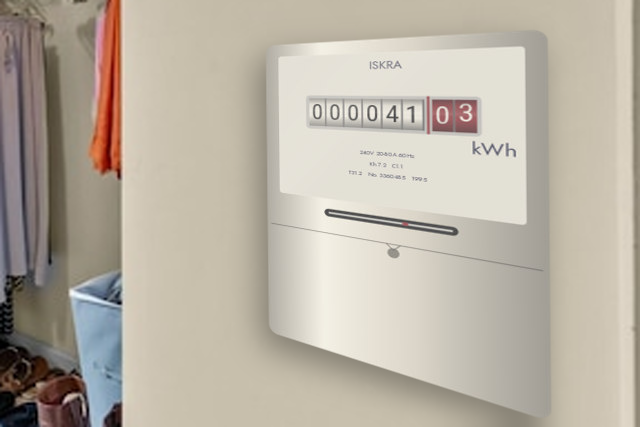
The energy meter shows 41.03 kWh
